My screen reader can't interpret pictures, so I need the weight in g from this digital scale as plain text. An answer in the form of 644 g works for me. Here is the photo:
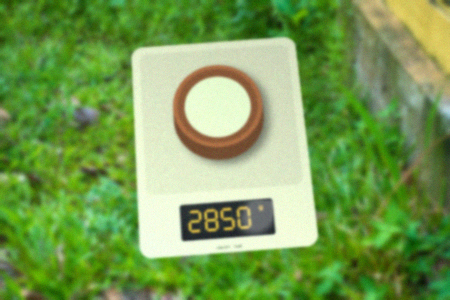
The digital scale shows 2850 g
